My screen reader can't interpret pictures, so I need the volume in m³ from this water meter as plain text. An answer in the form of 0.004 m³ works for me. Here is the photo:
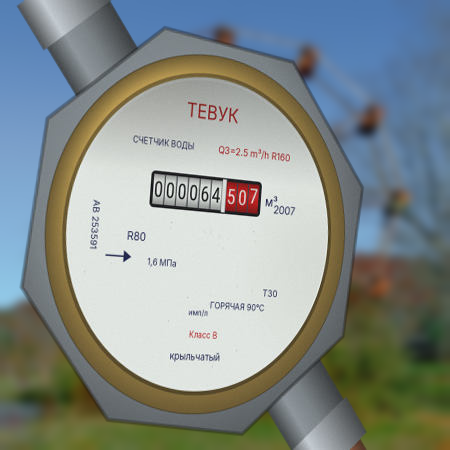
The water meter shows 64.507 m³
